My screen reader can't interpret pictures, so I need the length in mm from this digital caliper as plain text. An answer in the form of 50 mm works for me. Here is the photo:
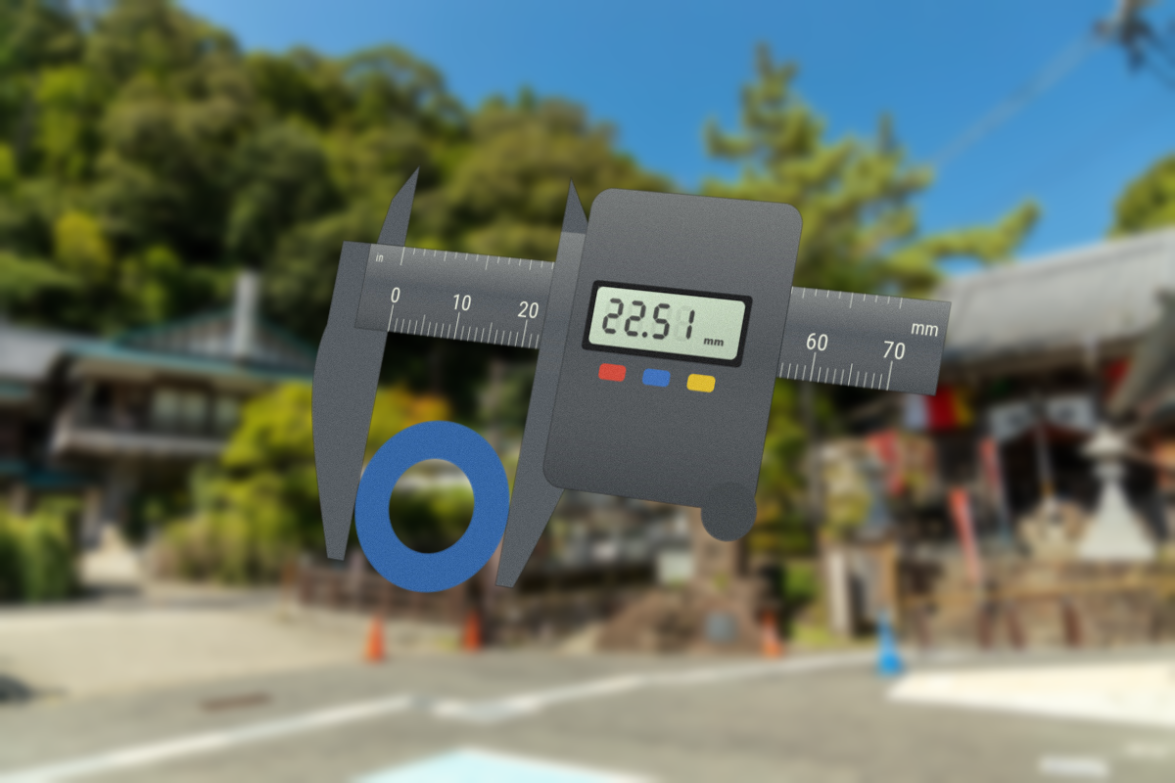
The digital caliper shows 22.51 mm
